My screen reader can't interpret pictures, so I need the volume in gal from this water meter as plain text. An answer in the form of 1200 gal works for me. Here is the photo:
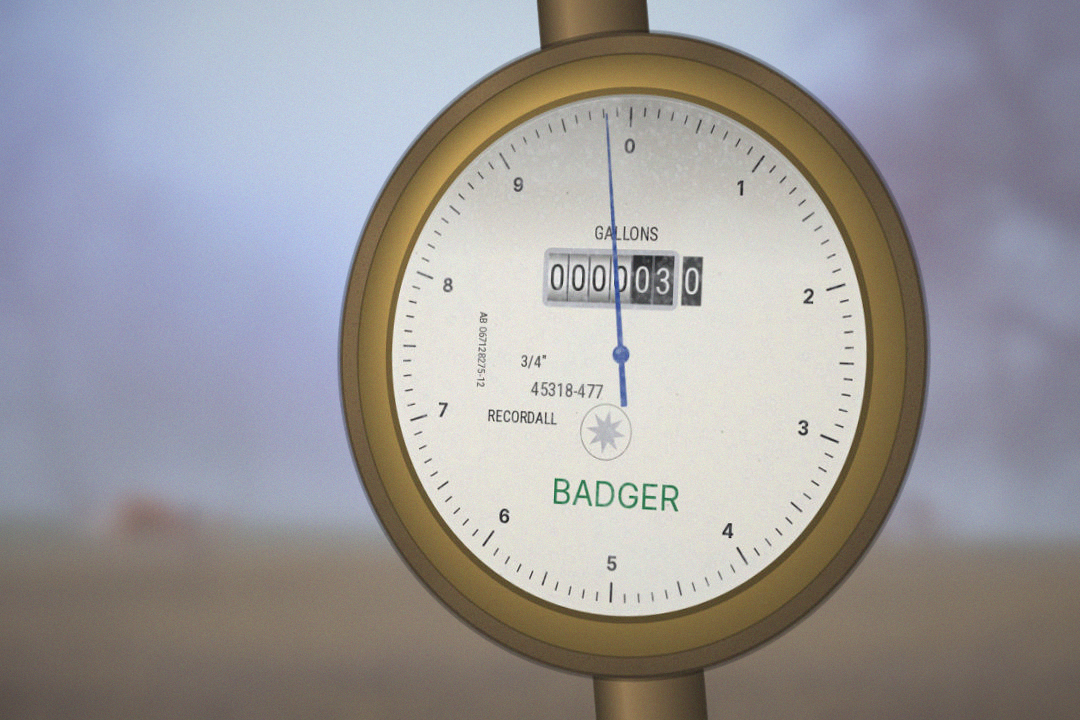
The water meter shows 29.8 gal
